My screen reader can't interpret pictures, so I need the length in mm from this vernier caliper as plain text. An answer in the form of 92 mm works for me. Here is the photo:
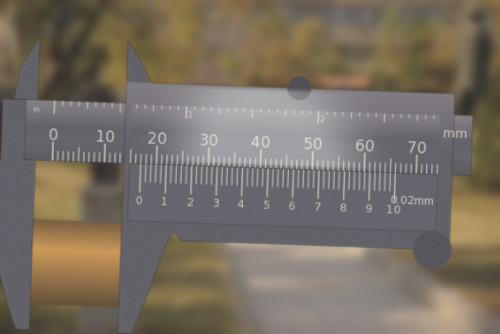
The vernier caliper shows 17.0 mm
